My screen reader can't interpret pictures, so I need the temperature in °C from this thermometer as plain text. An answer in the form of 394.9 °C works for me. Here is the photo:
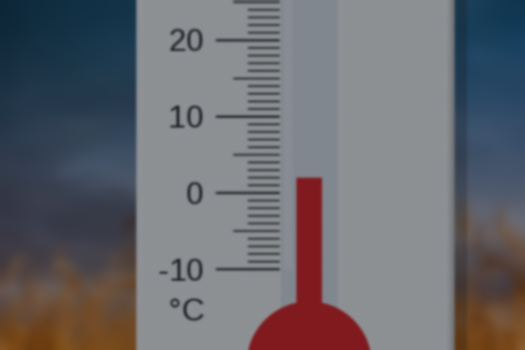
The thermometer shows 2 °C
